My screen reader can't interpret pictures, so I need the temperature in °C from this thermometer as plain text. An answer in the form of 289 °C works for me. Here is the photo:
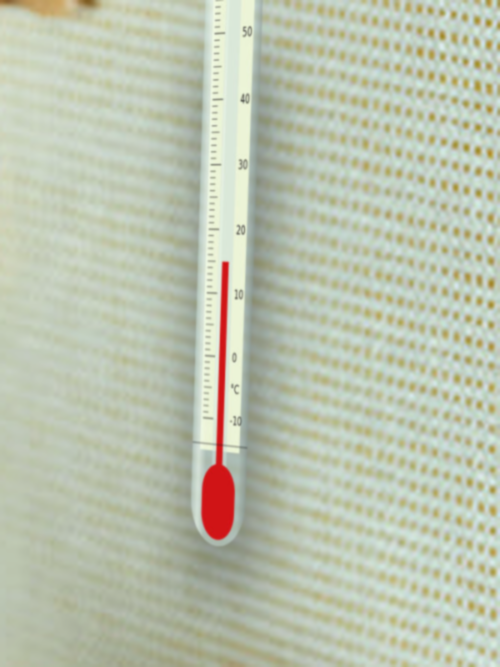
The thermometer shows 15 °C
